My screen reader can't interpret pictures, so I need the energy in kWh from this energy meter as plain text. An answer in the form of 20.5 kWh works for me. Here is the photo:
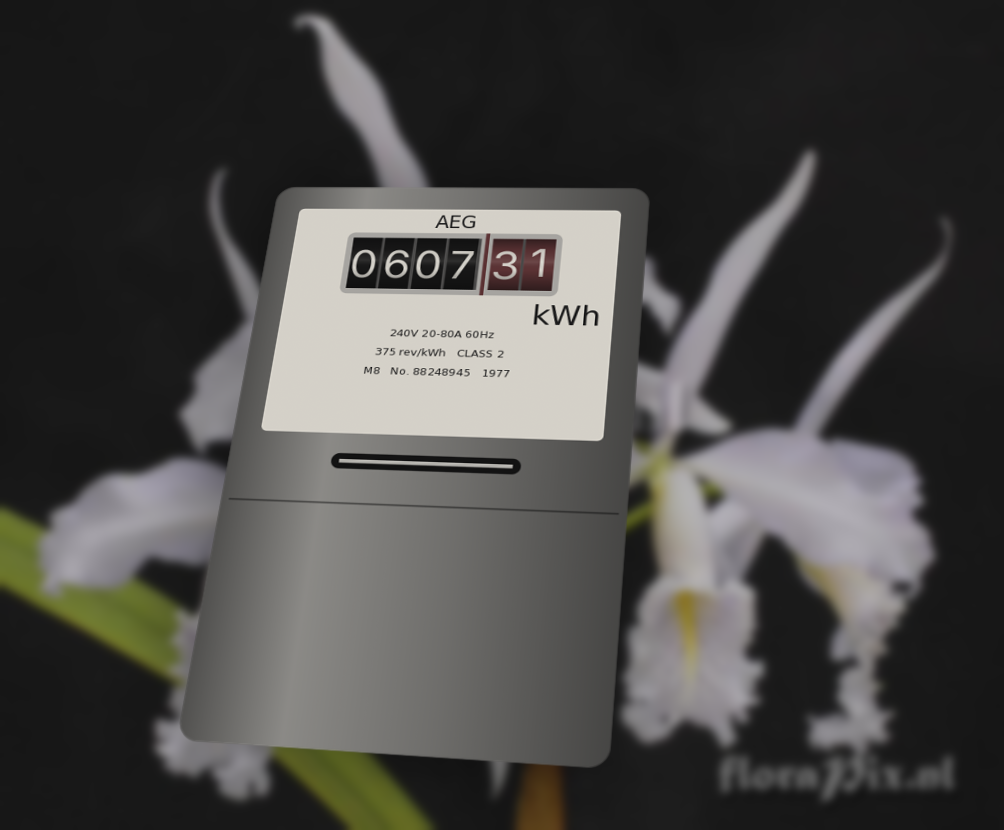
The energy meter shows 607.31 kWh
